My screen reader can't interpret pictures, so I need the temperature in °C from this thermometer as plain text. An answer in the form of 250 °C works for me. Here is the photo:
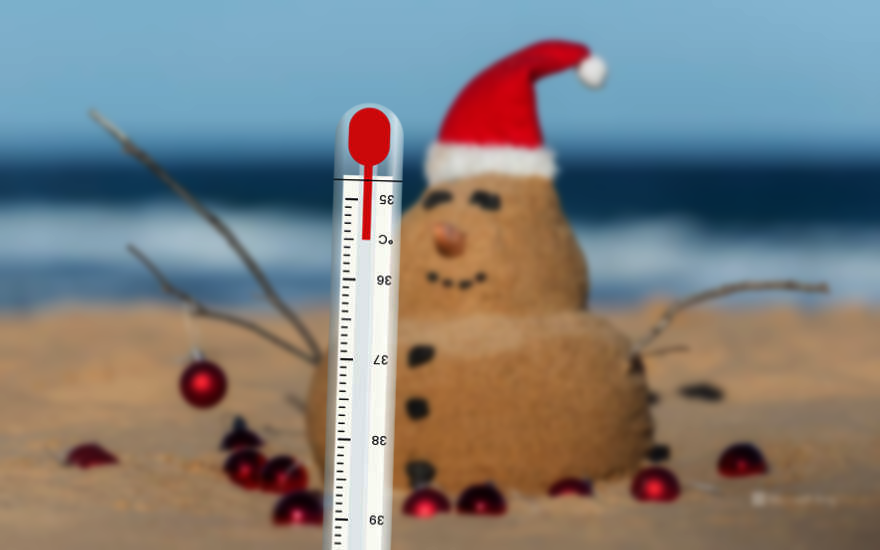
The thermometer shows 35.5 °C
